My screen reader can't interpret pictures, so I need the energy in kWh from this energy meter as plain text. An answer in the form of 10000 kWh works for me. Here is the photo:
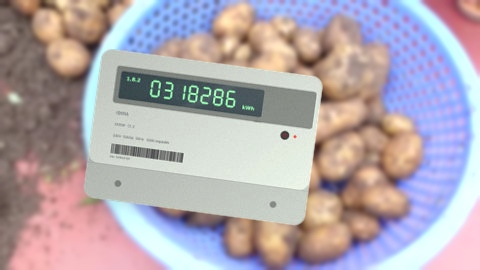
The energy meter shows 318286 kWh
